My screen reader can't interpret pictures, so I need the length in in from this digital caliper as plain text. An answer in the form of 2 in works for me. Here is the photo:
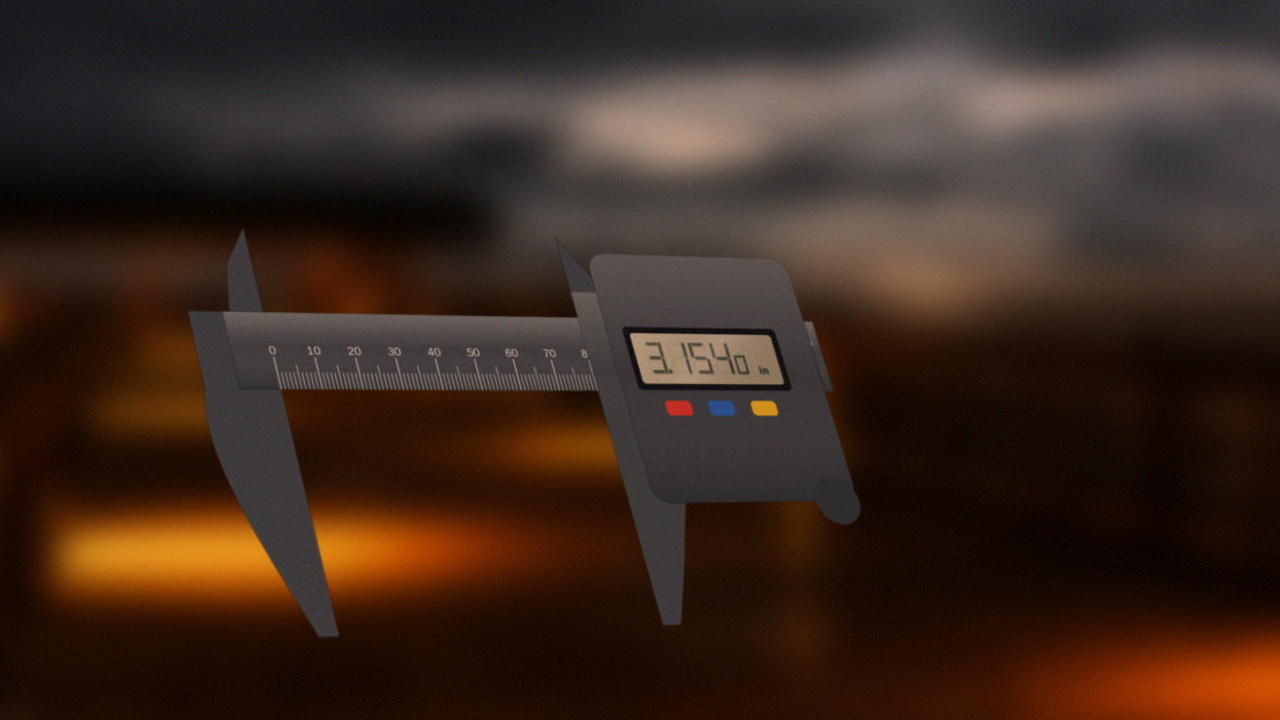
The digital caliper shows 3.1540 in
